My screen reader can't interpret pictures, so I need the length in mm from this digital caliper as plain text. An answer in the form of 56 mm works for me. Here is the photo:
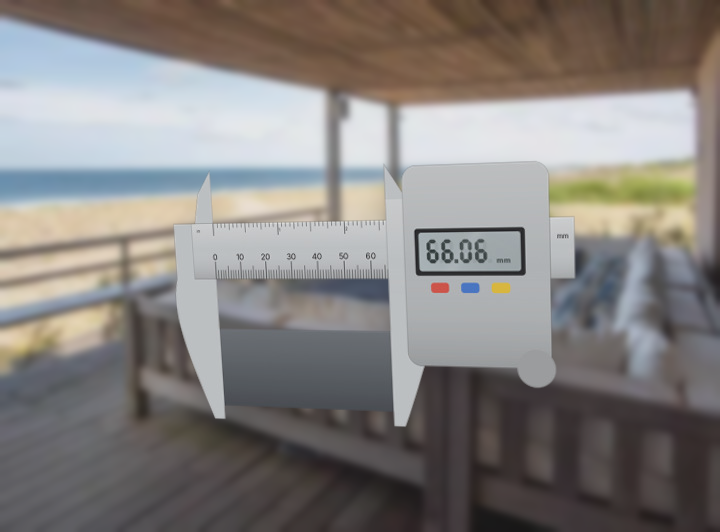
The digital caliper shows 66.06 mm
